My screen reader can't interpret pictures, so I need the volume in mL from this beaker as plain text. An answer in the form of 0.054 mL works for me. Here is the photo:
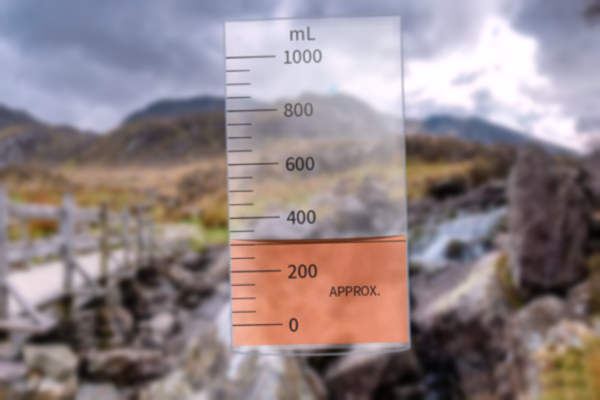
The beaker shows 300 mL
